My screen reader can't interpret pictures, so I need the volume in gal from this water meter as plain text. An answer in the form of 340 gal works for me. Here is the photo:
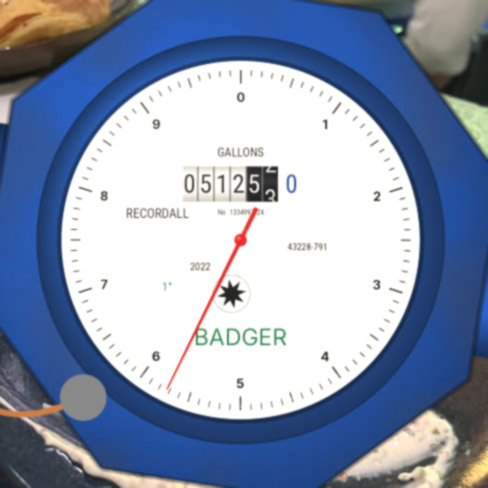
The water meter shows 512525.7 gal
